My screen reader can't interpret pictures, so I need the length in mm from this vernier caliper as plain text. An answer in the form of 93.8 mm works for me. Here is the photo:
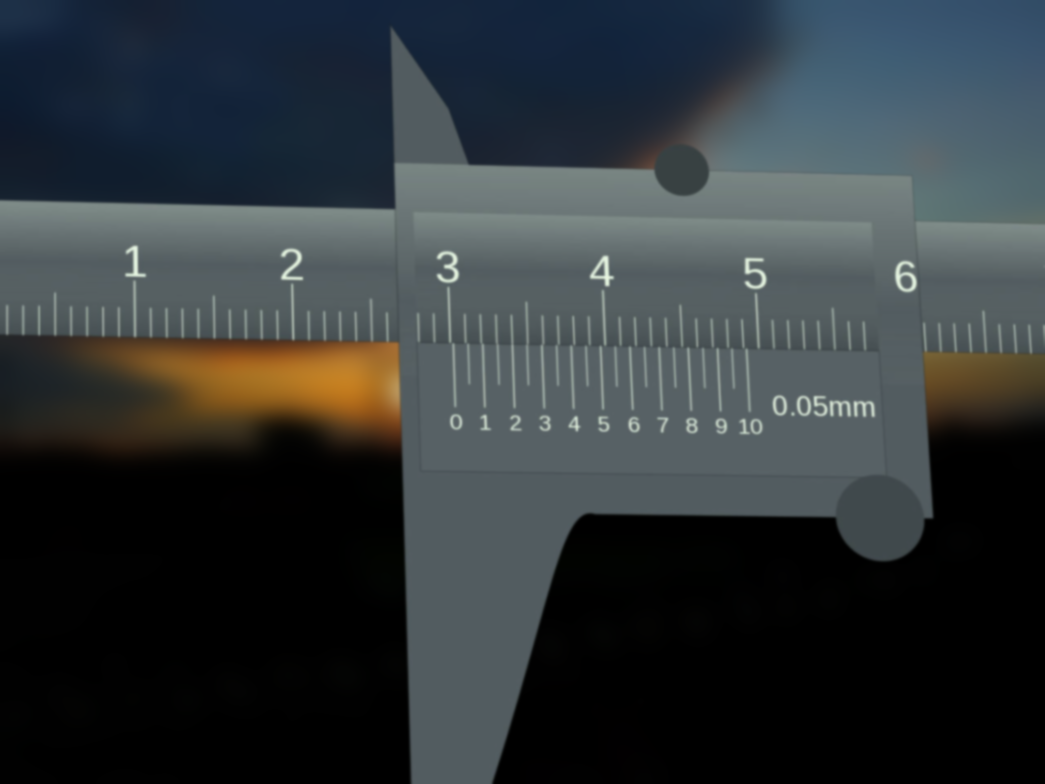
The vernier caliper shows 30.2 mm
